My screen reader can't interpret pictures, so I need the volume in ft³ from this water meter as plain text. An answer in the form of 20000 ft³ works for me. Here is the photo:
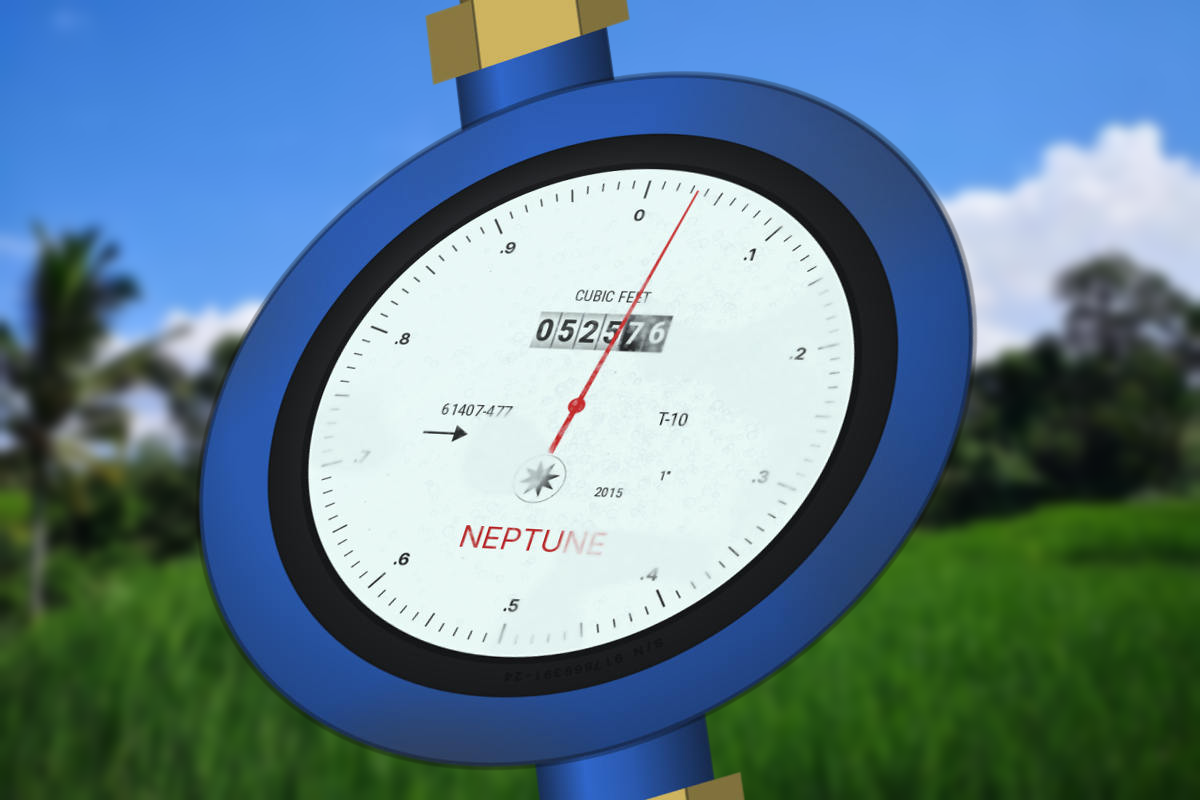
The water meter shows 52576.03 ft³
